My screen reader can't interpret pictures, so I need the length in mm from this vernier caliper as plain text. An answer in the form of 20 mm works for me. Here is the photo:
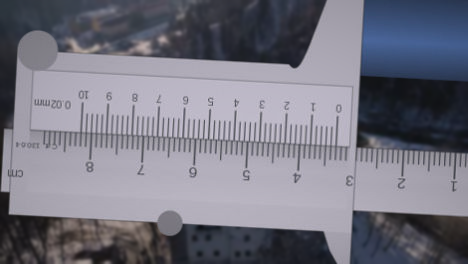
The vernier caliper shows 33.0 mm
